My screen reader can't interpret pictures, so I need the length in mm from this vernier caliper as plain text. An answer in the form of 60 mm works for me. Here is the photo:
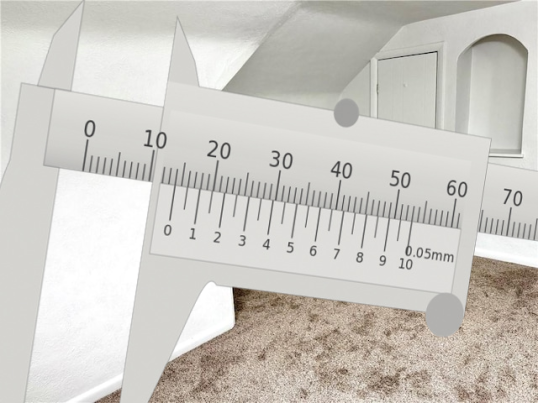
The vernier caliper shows 14.0 mm
